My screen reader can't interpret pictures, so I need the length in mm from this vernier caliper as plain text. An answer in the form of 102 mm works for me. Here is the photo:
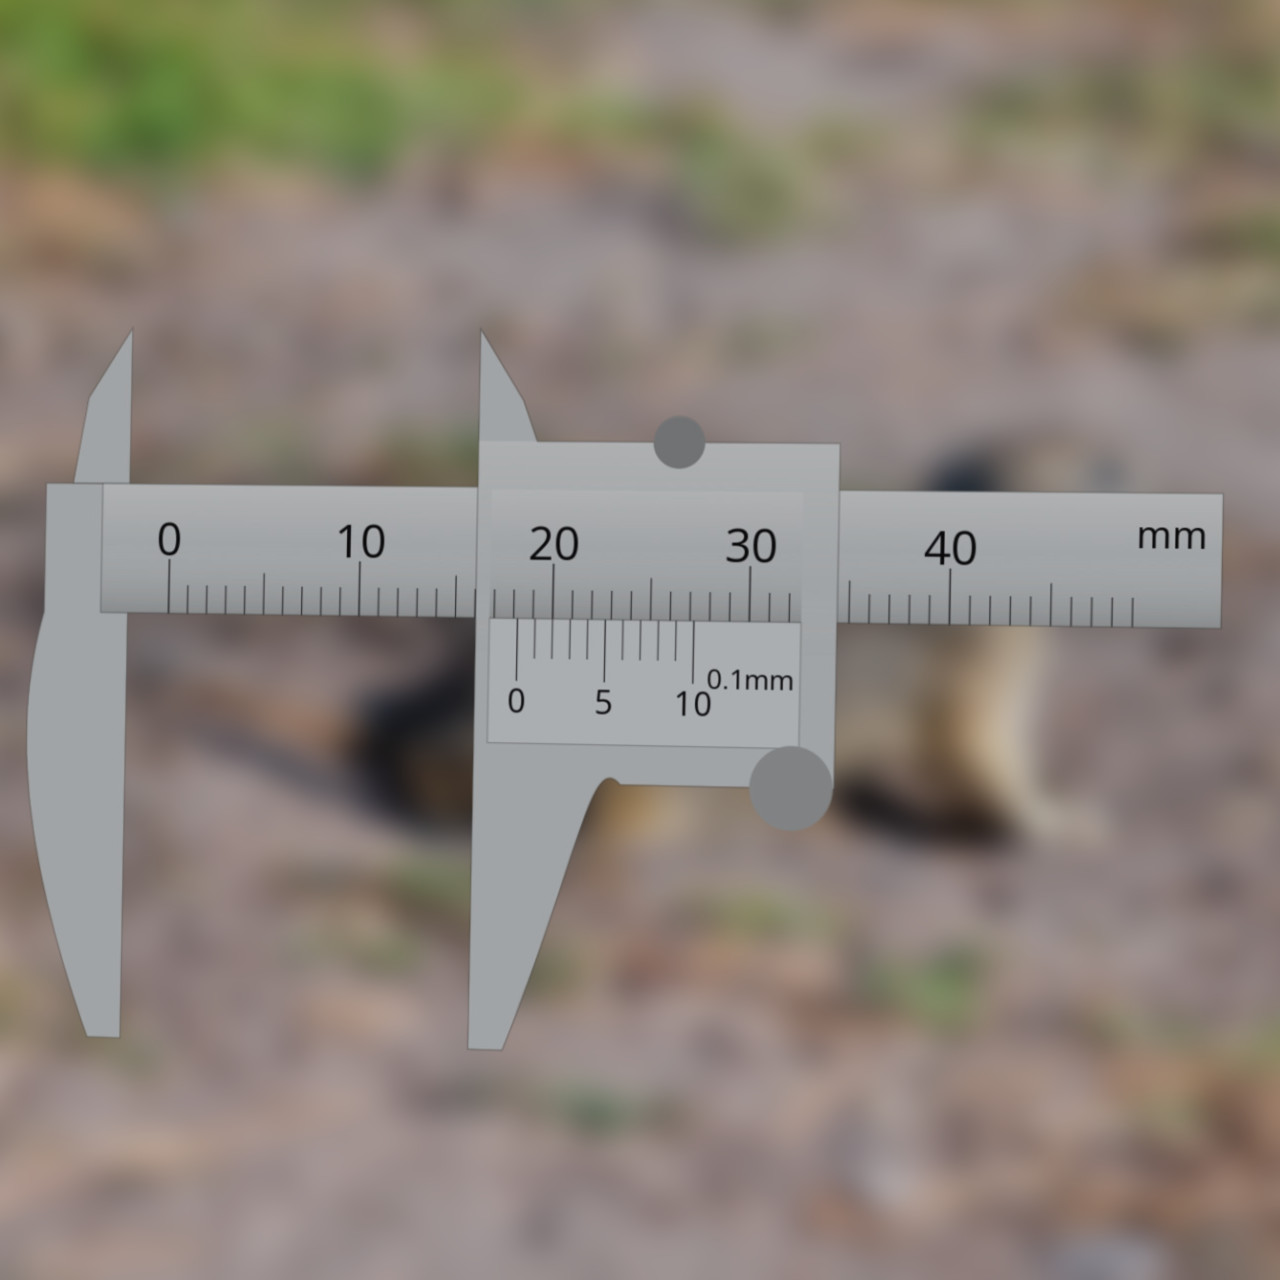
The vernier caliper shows 18.2 mm
